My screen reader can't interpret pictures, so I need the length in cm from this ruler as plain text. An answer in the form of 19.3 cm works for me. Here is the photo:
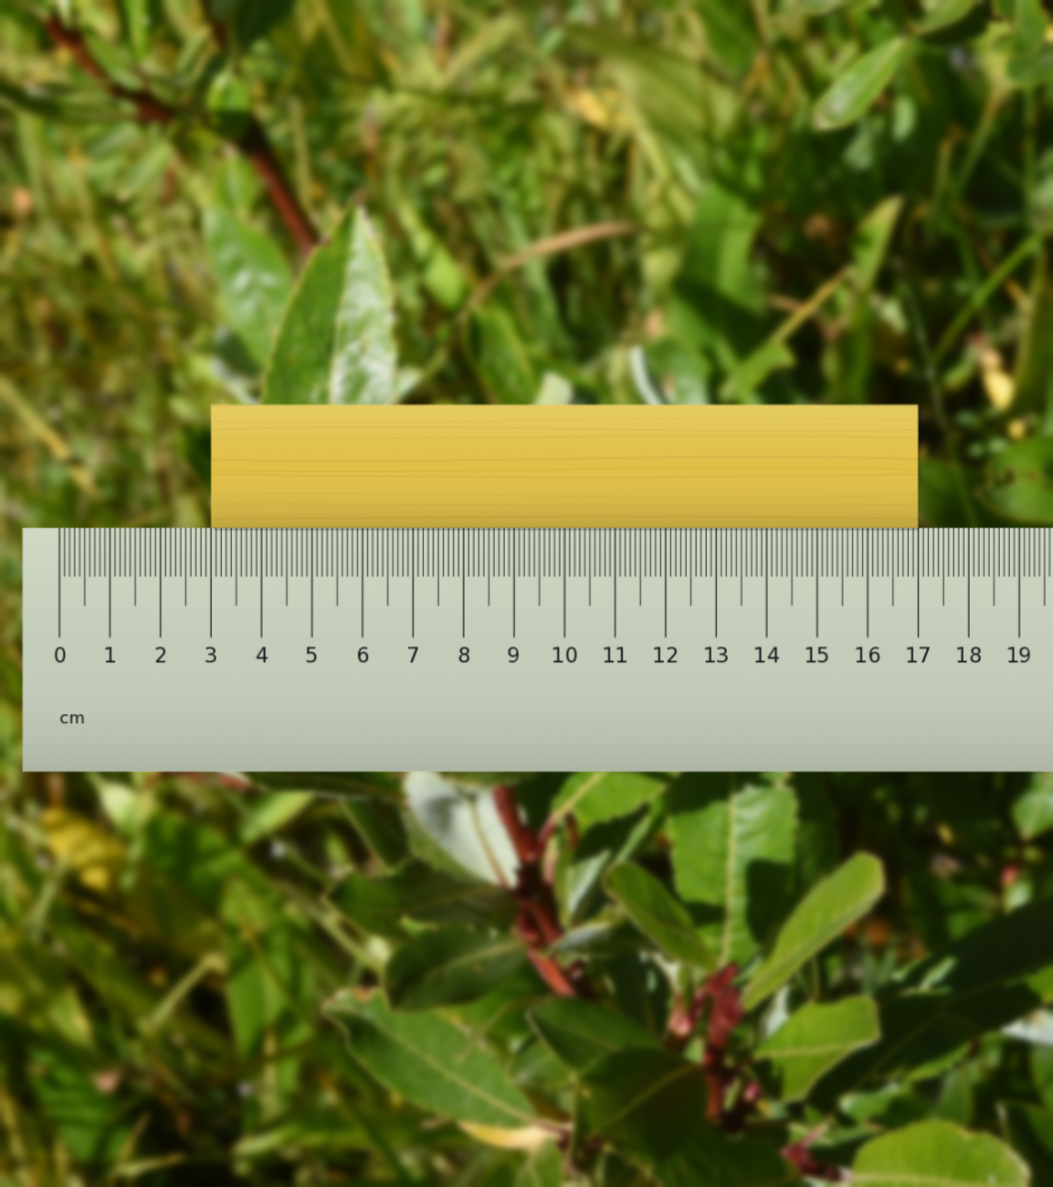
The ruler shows 14 cm
